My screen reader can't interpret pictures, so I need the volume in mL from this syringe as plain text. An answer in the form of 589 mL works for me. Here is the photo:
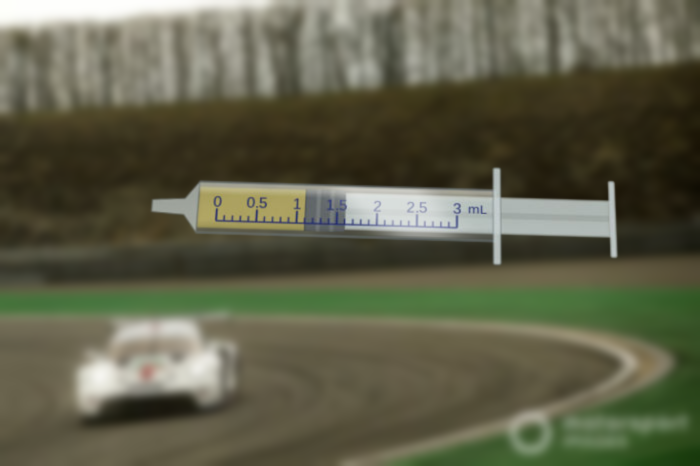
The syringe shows 1.1 mL
